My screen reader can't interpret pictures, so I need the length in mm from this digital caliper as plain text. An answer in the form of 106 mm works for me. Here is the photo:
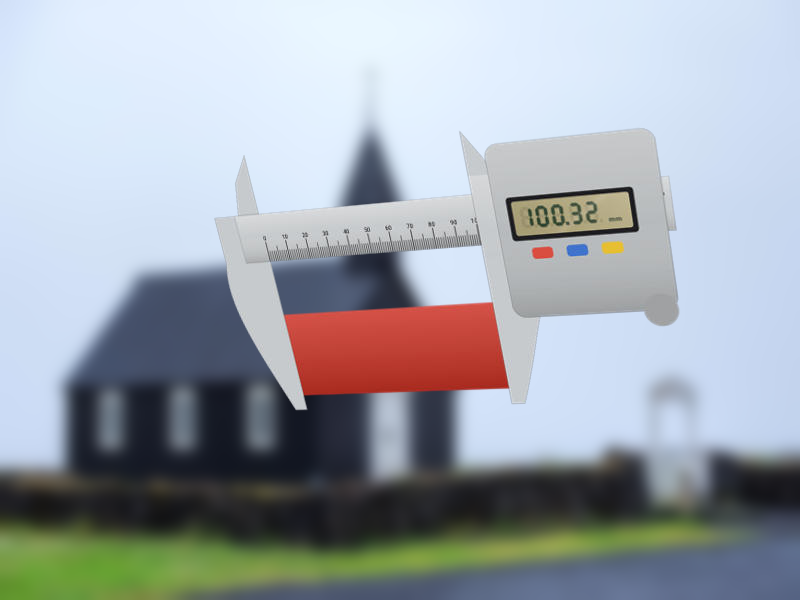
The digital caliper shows 100.32 mm
